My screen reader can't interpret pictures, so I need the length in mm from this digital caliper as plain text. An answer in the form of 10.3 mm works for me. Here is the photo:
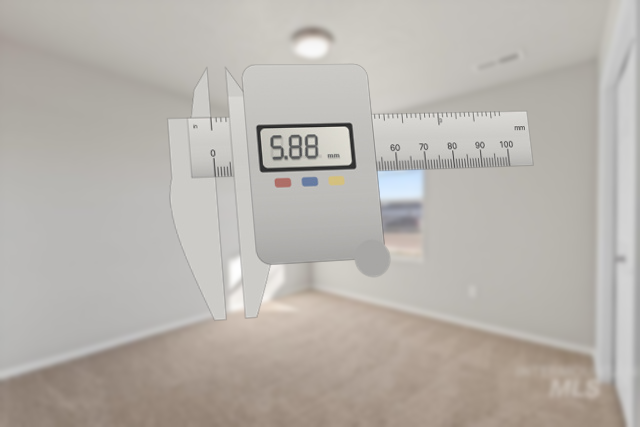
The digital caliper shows 5.88 mm
